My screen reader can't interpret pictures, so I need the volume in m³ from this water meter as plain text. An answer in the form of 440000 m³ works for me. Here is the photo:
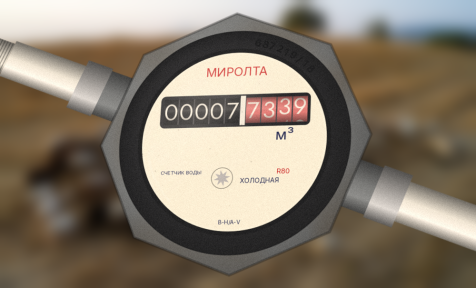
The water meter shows 7.7339 m³
